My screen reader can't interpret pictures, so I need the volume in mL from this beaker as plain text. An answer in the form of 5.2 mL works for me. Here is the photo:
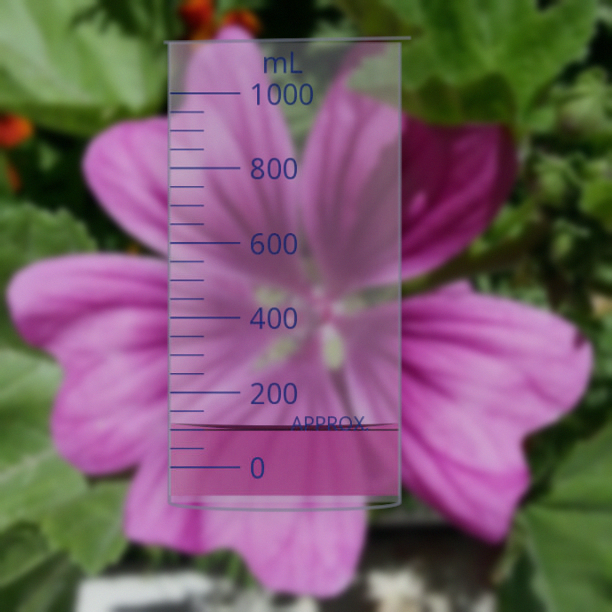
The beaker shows 100 mL
